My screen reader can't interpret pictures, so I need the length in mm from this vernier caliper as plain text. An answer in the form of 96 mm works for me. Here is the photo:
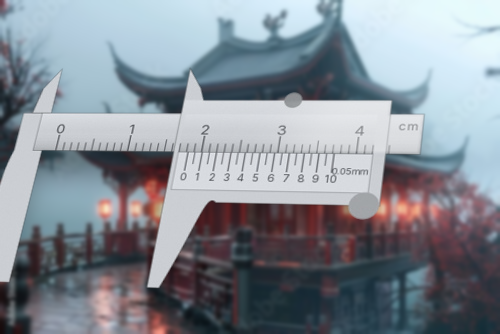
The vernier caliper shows 18.2 mm
